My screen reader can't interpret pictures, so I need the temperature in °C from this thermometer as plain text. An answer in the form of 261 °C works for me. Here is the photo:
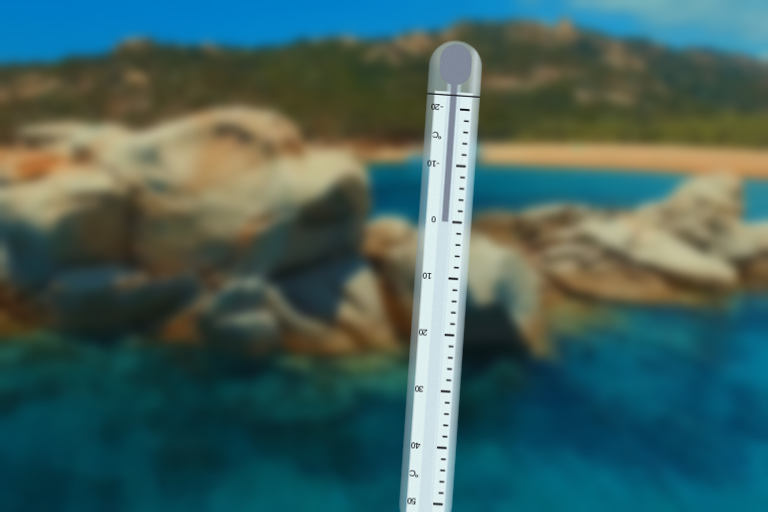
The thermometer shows 0 °C
